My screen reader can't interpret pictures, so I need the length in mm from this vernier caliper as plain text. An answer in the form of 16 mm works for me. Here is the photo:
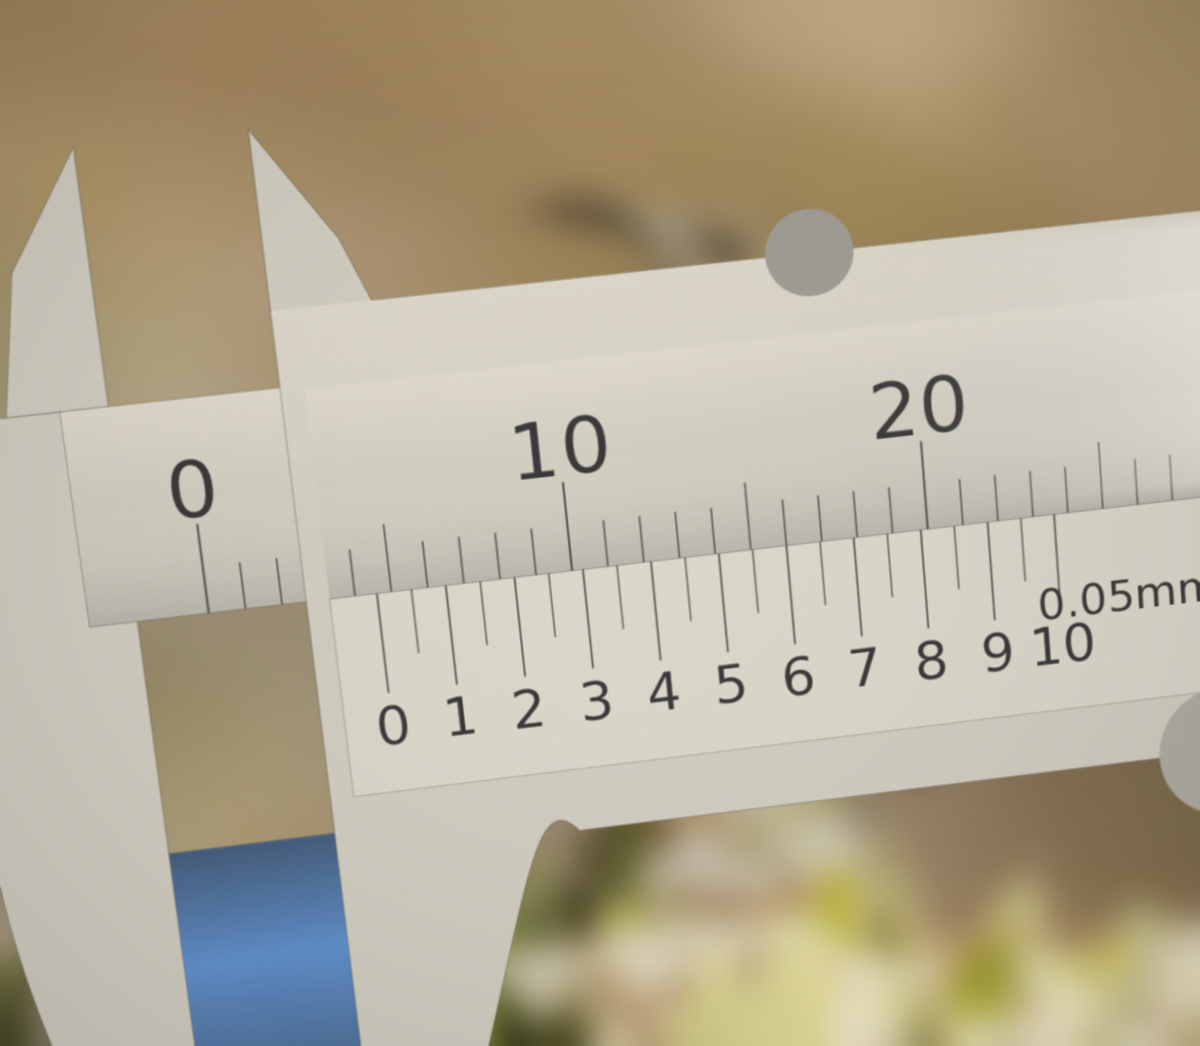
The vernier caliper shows 4.60 mm
